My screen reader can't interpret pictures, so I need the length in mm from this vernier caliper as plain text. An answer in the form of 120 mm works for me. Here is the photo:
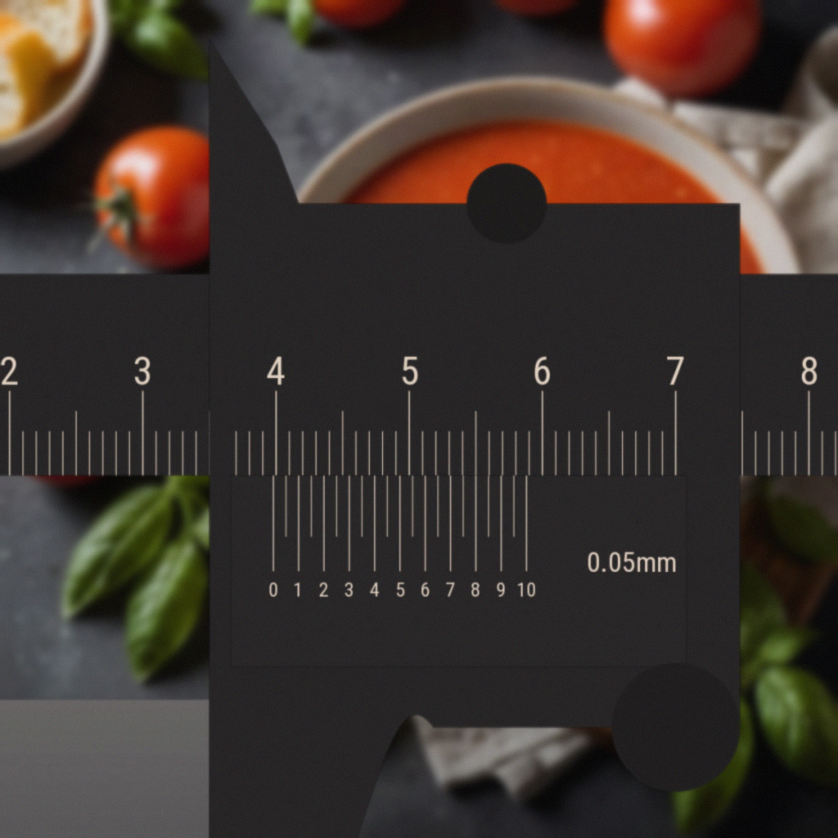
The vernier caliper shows 39.8 mm
